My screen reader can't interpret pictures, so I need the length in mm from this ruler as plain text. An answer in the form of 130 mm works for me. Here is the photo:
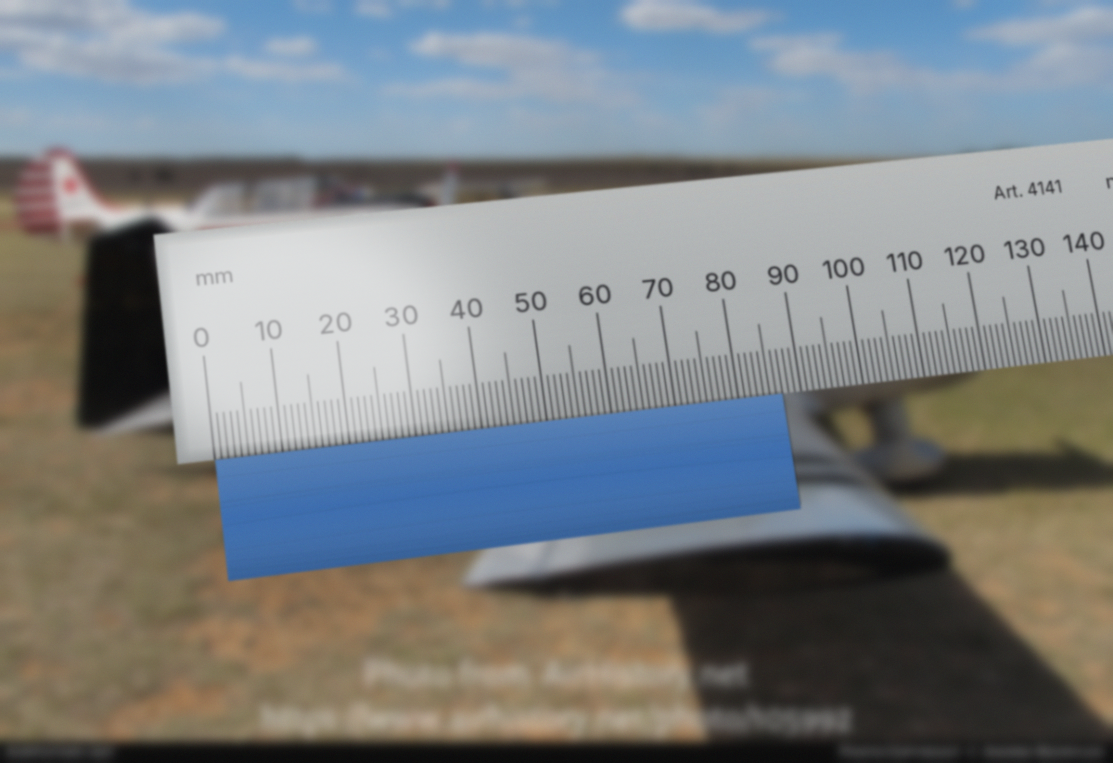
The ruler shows 87 mm
